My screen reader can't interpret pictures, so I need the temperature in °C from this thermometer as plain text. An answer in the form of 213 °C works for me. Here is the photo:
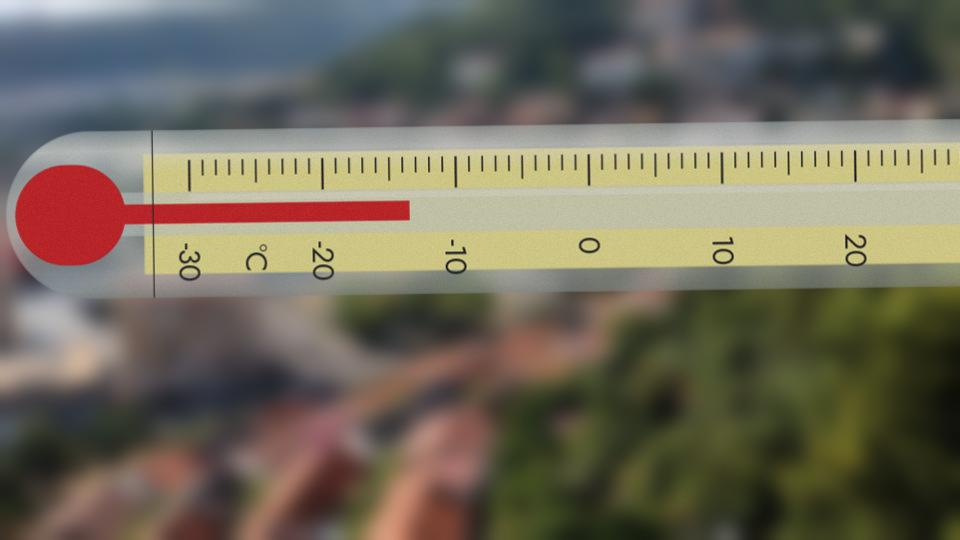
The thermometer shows -13.5 °C
